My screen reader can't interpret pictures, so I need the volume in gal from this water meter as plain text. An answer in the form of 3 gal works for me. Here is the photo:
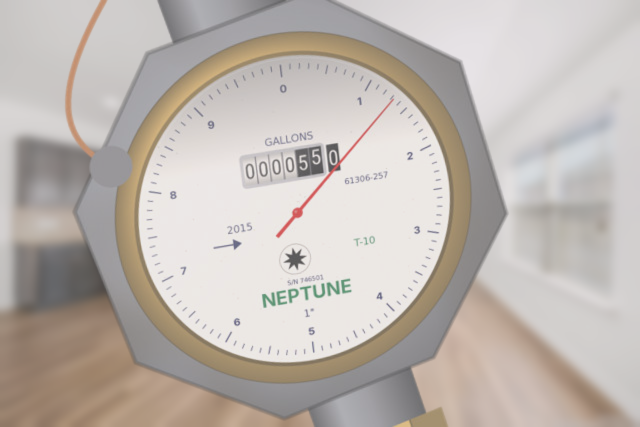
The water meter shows 551.3 gal
